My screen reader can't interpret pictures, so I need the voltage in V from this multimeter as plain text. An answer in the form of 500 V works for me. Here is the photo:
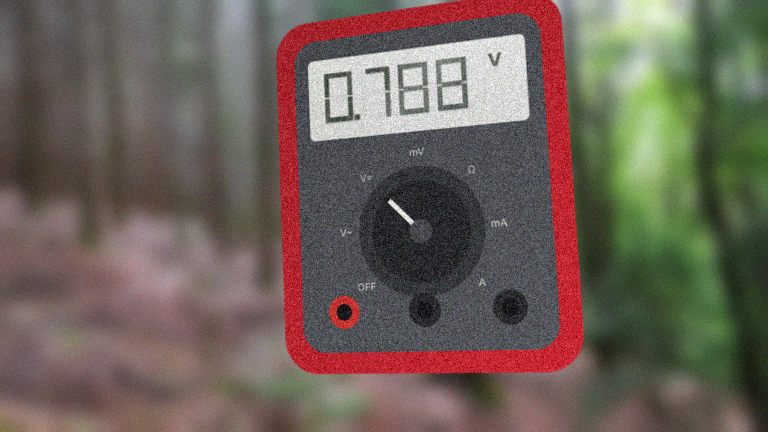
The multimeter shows 0.788 V
